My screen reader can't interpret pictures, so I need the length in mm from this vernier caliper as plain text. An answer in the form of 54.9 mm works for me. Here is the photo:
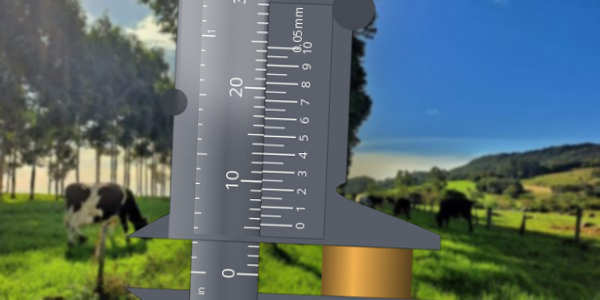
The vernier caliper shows 5.4 mm
